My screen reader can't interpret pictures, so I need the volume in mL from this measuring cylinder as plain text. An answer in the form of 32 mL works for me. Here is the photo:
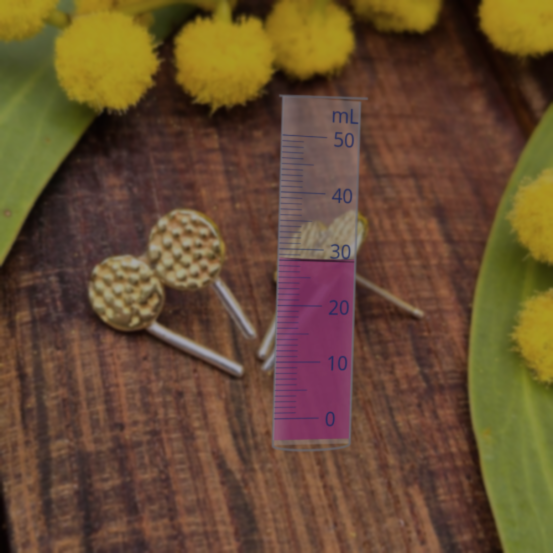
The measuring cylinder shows 28 mL
